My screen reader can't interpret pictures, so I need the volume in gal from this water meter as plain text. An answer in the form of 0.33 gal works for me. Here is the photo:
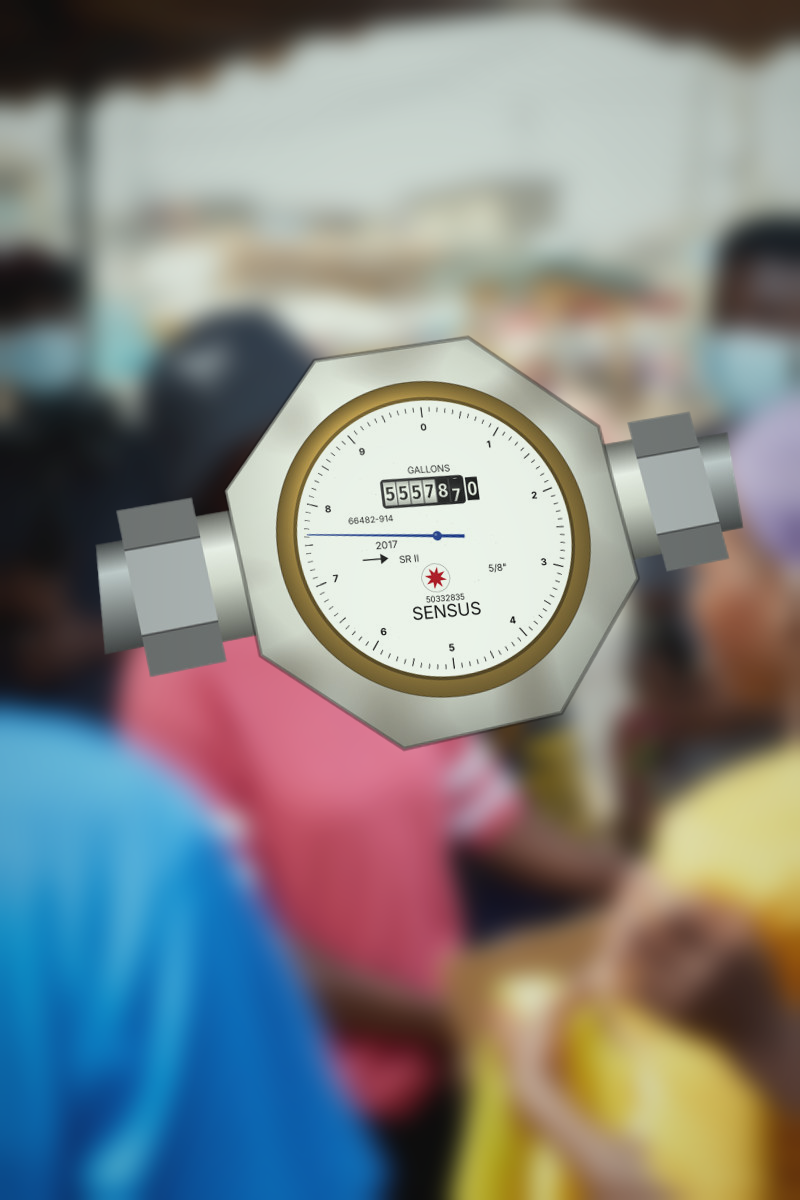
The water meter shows 5557867.6 gal
